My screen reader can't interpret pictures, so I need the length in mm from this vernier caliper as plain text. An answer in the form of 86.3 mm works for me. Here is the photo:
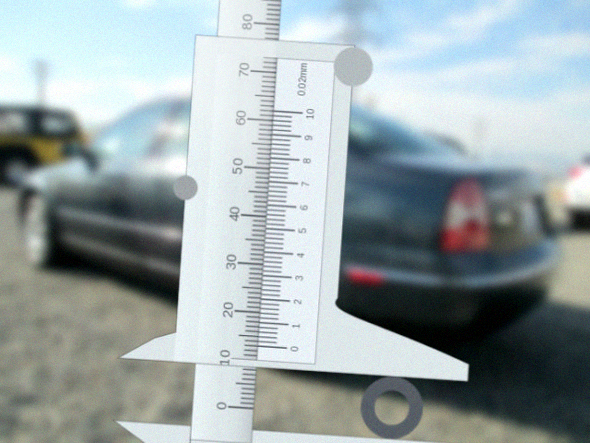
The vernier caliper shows 13.0 mm
